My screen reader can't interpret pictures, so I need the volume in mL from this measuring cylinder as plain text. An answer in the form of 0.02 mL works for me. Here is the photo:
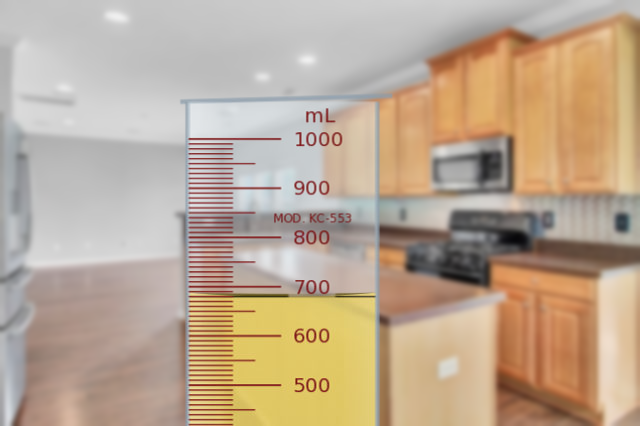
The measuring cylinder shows 680 mL
